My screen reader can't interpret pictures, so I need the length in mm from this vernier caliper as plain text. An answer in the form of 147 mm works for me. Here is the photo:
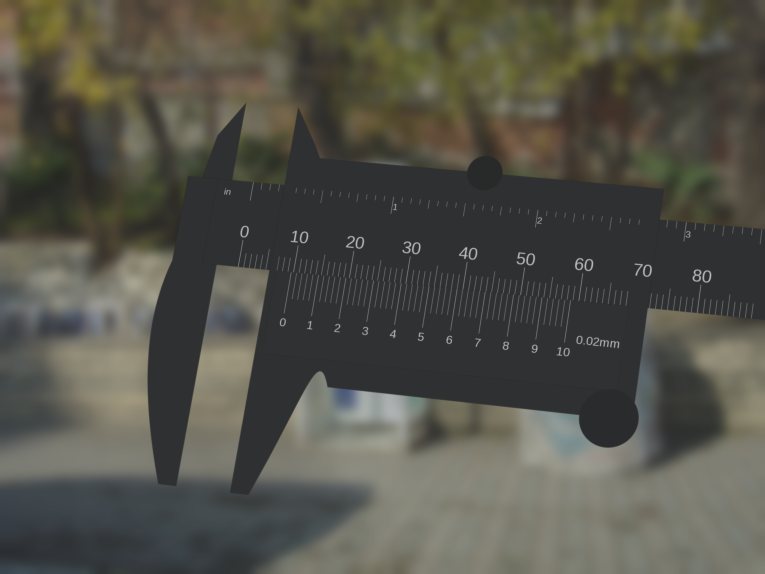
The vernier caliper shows 9.6 mm
